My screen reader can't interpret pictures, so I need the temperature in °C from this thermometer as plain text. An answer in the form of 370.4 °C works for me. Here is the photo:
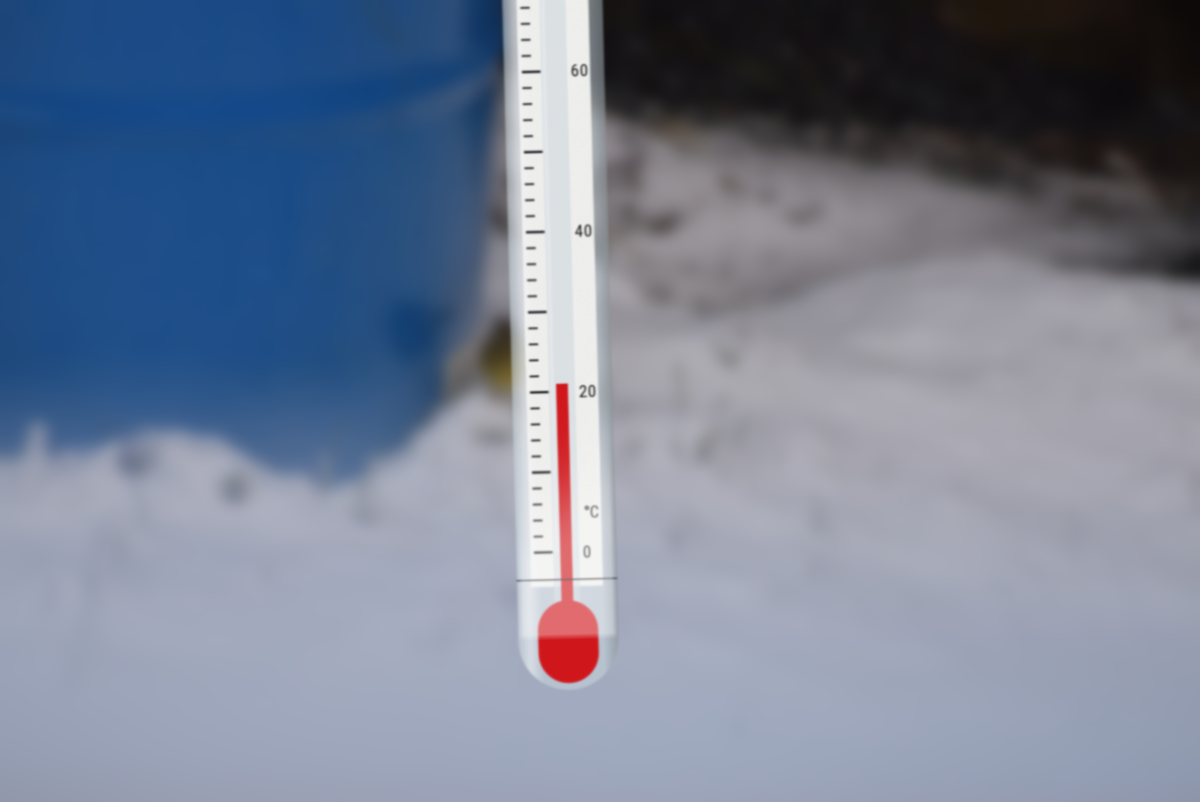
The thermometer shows 21 °C
